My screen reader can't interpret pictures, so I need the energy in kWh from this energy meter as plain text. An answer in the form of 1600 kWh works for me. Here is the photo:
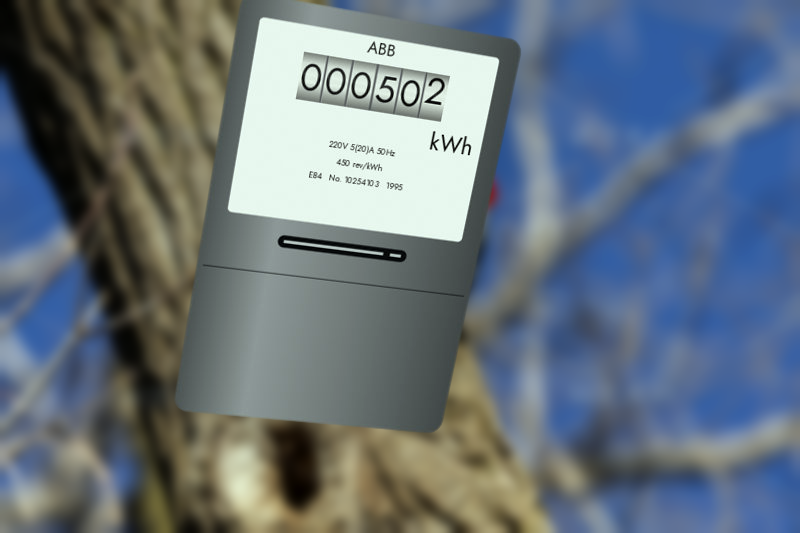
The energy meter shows 502 kWh
